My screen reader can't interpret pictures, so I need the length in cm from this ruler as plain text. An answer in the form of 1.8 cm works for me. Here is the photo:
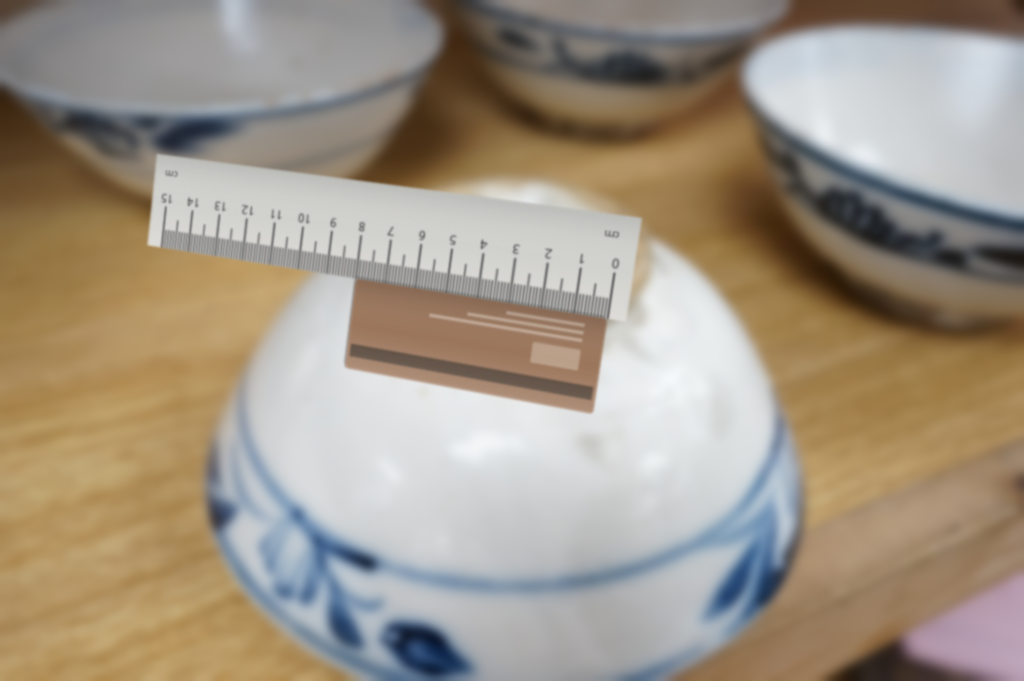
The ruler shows 8 cm
